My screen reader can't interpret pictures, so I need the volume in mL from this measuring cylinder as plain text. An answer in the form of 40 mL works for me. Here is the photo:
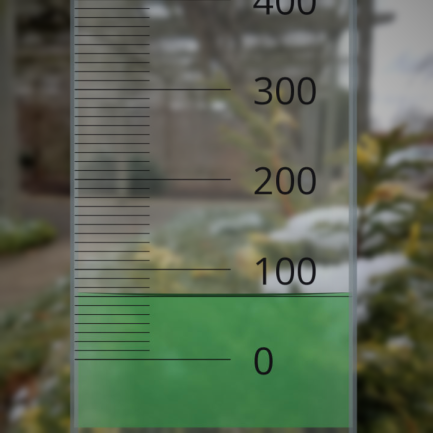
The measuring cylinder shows 70 mL
